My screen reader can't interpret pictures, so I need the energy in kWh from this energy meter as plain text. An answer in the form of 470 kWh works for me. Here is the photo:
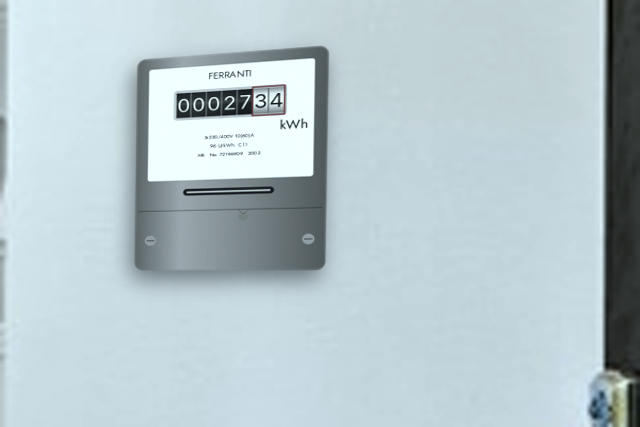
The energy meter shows 27.34 kWh
